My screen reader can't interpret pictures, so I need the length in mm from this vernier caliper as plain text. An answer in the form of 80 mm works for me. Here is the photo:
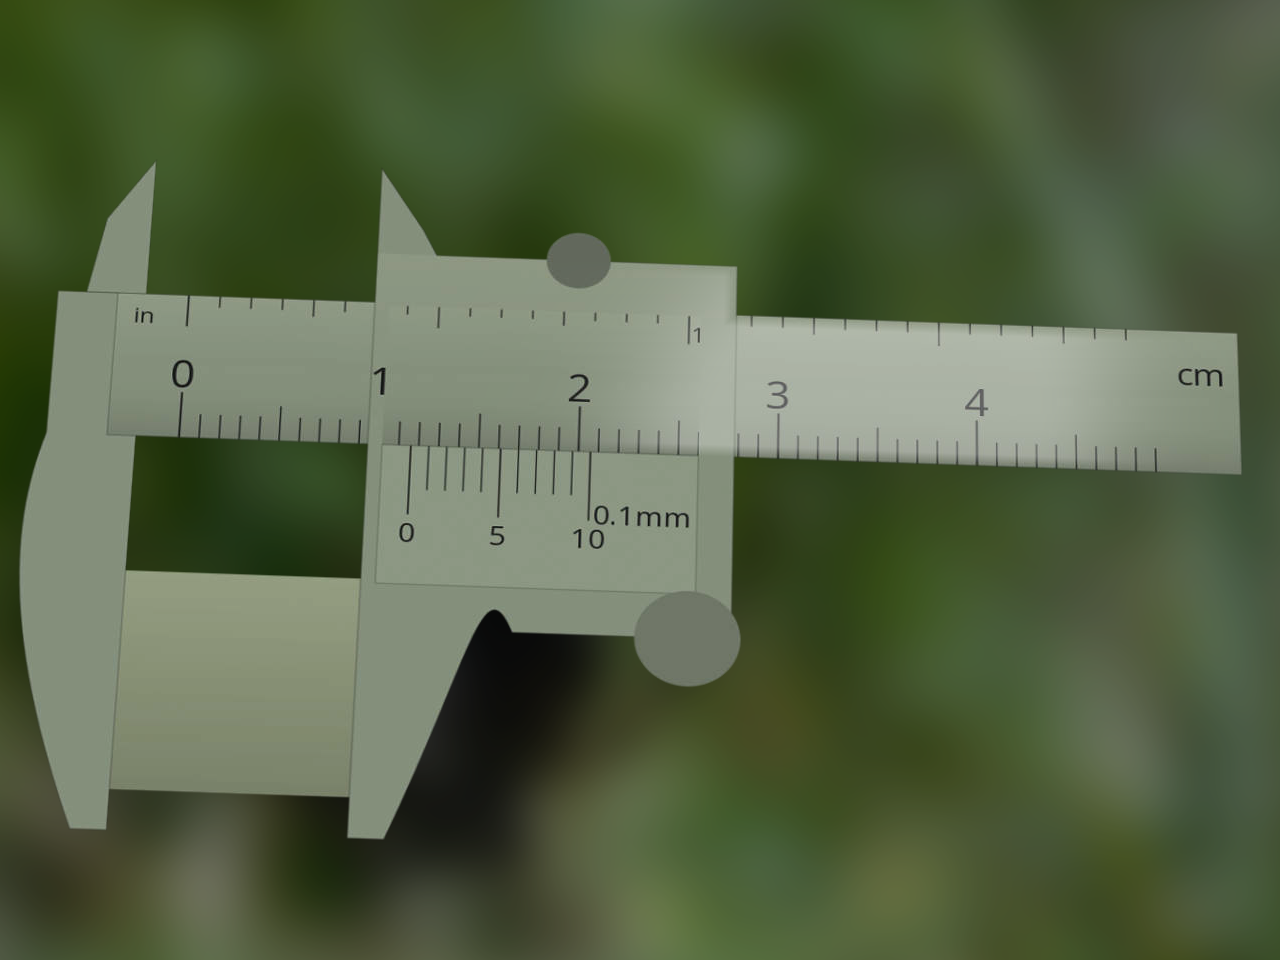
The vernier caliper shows 11.6 mm
